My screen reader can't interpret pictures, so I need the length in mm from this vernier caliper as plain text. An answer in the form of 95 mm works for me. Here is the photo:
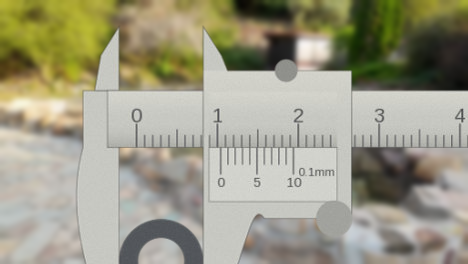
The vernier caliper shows 10.4 mm
